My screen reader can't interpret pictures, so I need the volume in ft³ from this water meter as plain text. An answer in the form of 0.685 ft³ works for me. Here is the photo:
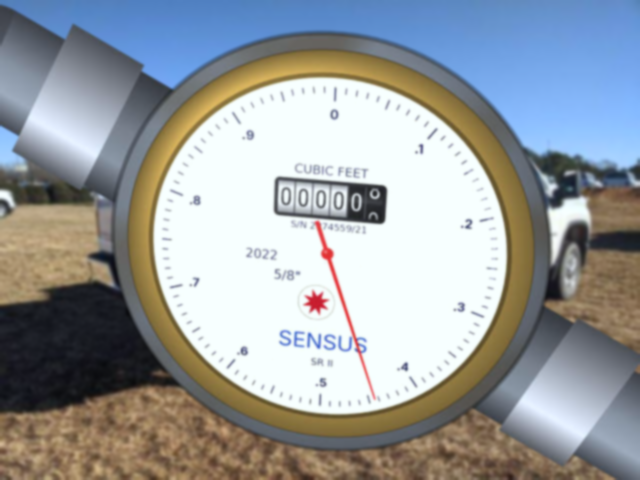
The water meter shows 8.44 ft³
